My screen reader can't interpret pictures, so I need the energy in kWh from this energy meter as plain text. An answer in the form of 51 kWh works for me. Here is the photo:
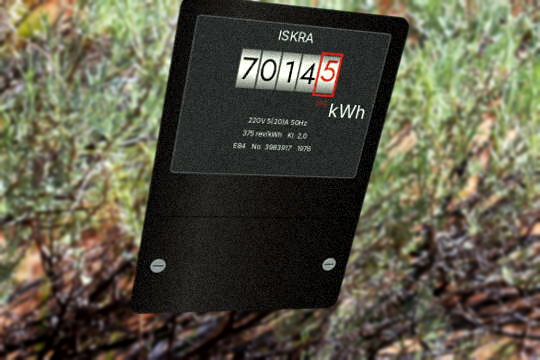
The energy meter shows 7014.5 kWh
